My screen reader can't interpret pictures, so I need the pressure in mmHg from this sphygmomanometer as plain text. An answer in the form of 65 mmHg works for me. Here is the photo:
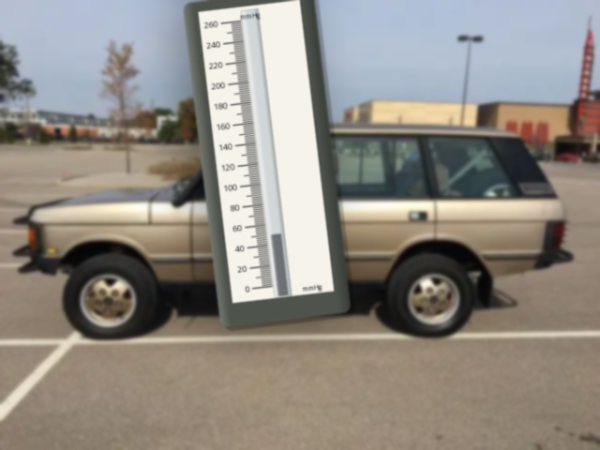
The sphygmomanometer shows 50 mmHg
